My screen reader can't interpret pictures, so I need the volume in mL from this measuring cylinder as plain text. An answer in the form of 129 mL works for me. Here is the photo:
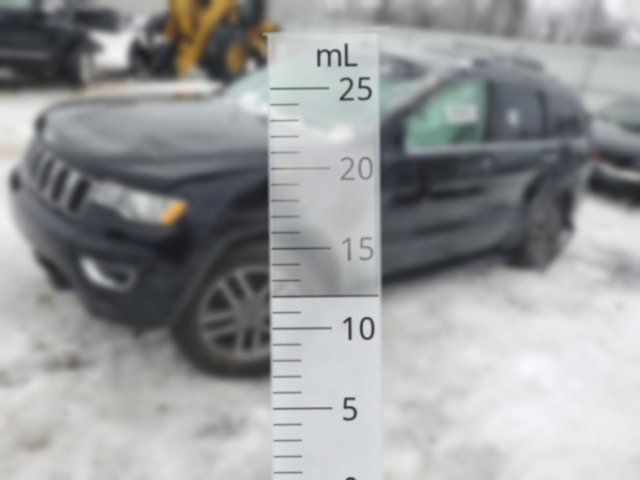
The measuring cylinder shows 12 mL
